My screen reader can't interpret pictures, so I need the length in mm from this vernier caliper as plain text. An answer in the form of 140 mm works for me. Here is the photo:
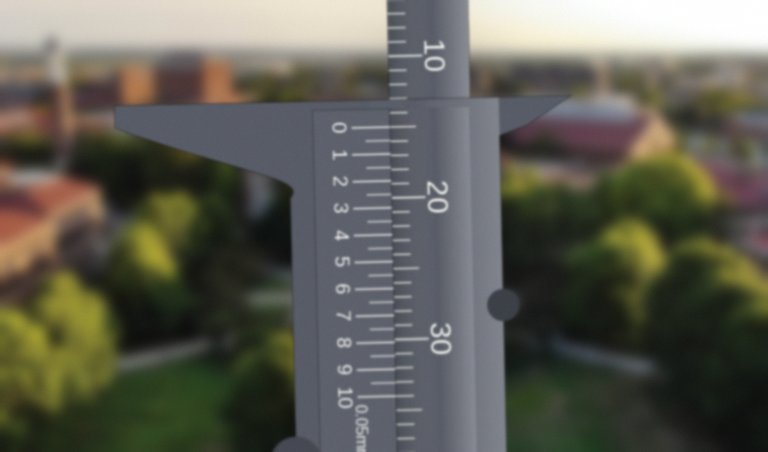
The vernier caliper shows 15.0 mm
